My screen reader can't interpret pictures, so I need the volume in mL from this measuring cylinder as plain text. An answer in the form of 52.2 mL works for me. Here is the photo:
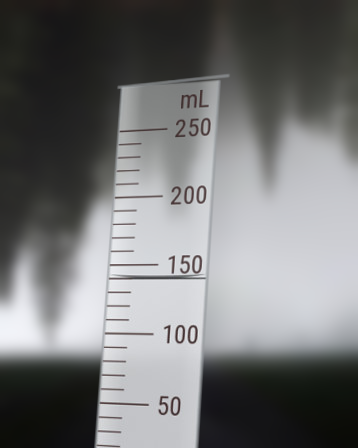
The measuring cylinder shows 140 mL
